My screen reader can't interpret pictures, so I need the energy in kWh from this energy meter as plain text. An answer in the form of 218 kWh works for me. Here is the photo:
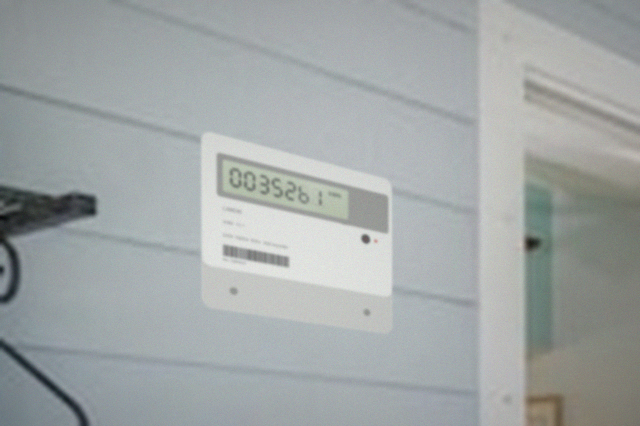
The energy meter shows 35261 kWh
